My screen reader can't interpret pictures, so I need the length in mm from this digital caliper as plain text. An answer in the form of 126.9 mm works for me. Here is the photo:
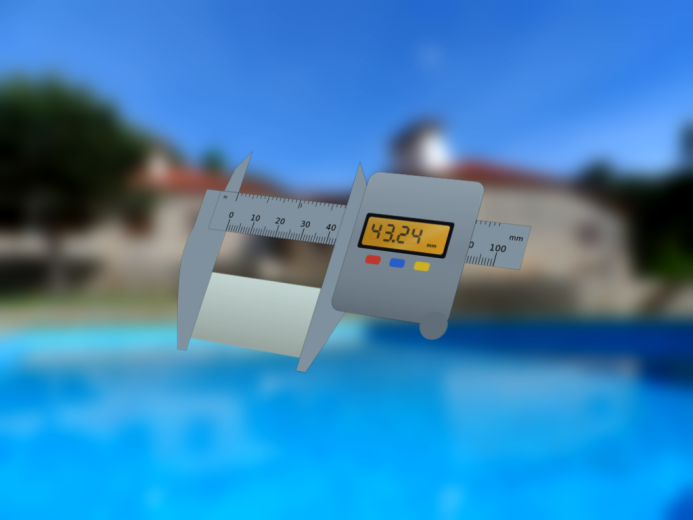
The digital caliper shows 43.24 mm
